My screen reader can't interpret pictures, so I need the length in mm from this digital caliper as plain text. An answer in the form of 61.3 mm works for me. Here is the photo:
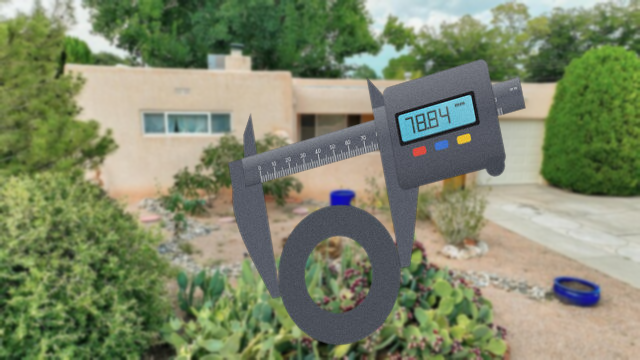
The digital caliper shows 78.84 mm
